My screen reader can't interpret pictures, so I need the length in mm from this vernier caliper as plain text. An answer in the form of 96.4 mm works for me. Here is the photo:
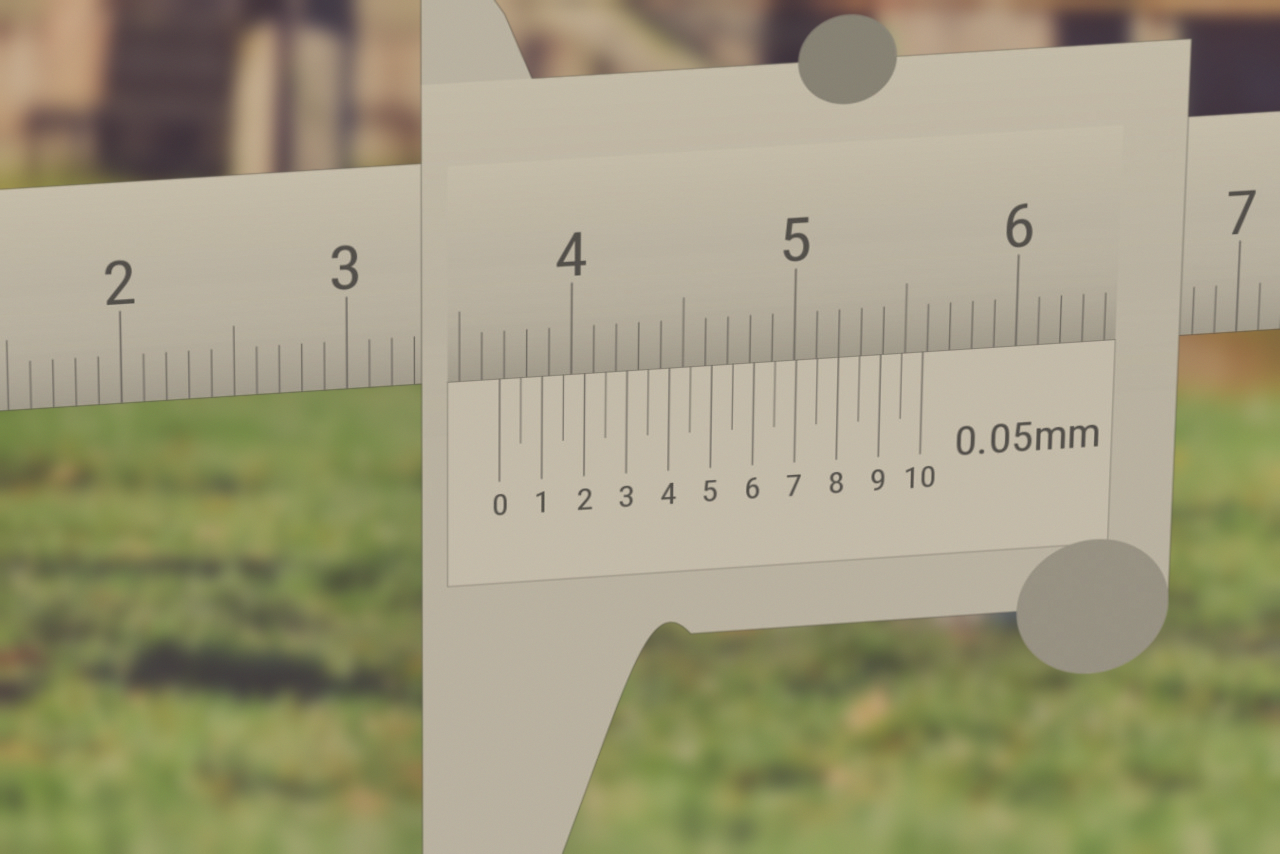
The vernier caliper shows 36.8 mm
